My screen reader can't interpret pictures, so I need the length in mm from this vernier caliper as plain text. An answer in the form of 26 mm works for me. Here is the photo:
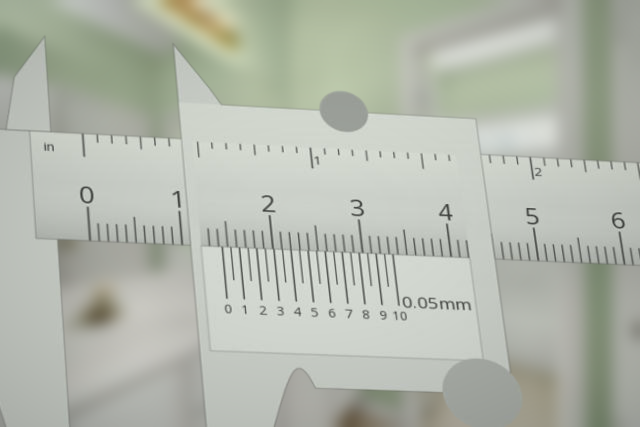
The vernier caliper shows 14.4 mm
